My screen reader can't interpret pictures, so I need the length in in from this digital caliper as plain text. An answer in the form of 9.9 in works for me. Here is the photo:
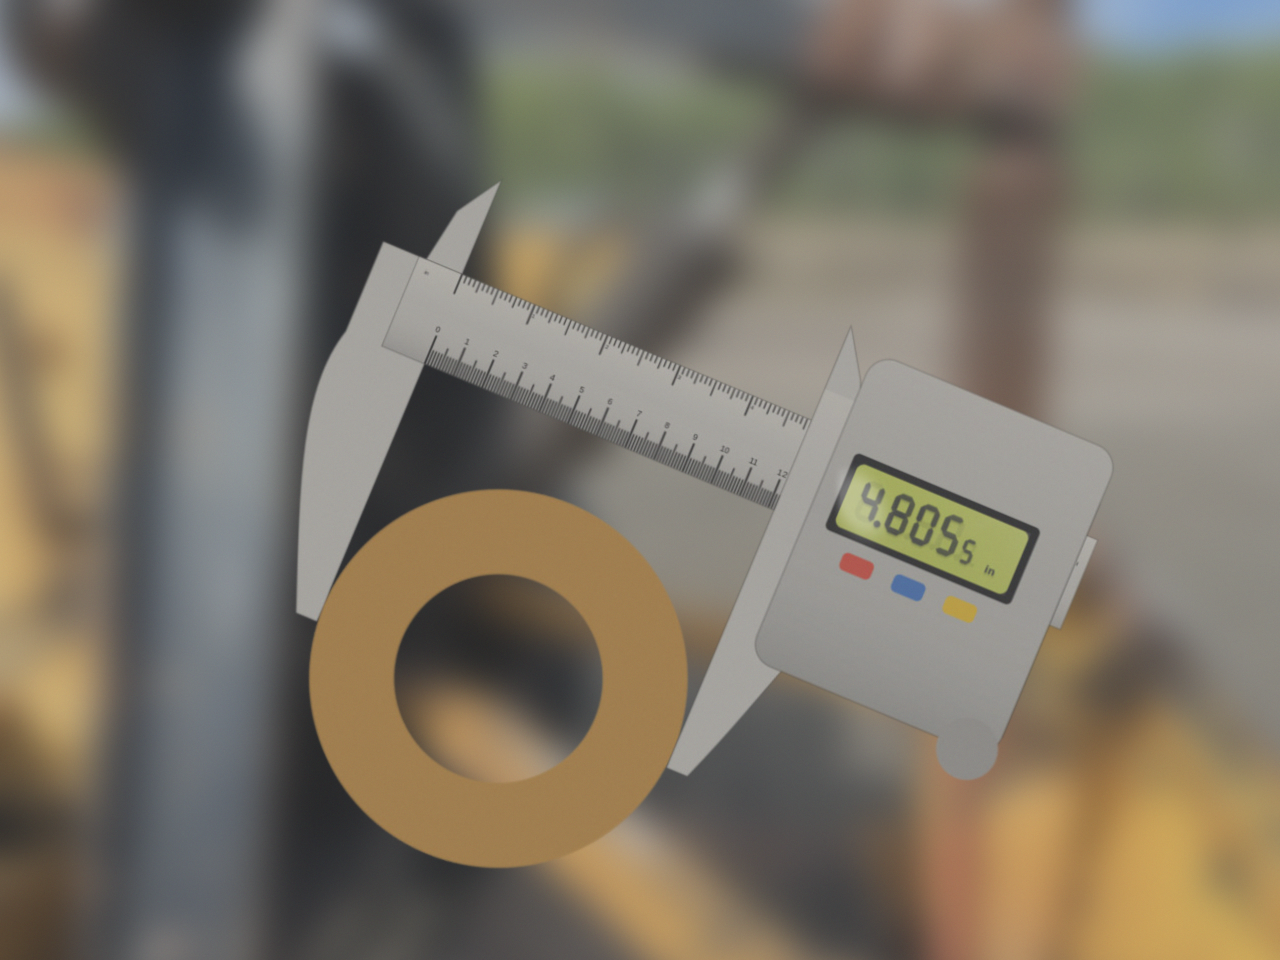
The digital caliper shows 4.8055 in
